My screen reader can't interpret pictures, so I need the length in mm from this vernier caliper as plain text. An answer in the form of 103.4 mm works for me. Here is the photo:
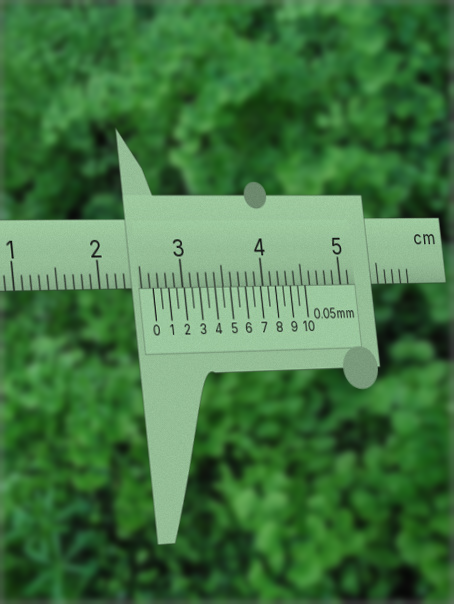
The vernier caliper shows 26.4 mm
